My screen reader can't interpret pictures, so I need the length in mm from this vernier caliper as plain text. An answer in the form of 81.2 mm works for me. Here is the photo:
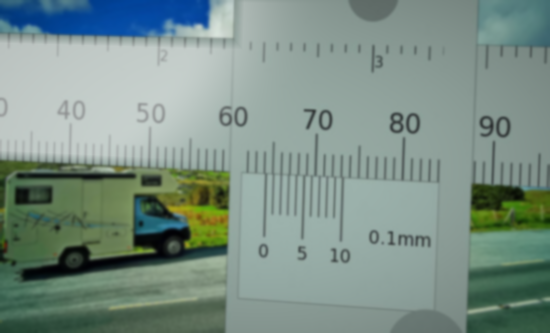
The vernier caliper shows 64.2 mm
